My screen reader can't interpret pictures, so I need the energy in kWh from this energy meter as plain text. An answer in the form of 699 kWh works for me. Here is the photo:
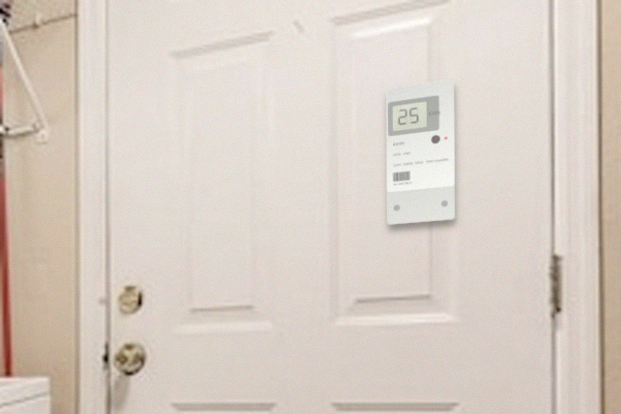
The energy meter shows 25 kWh
